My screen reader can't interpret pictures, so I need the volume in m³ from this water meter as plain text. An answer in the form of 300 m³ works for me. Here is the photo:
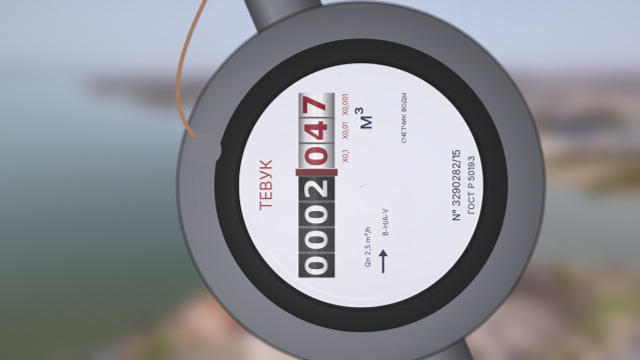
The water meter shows 2.047 m³
